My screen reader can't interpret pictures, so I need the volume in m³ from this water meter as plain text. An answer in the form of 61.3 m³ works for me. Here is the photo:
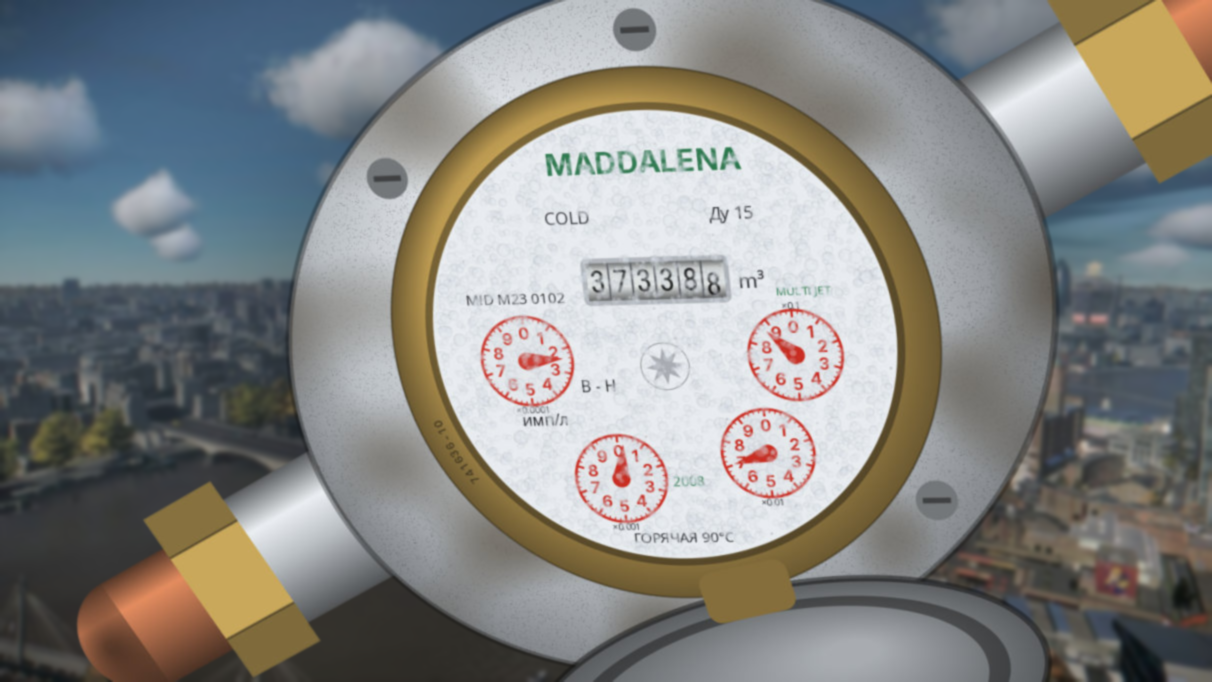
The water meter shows 373387.8702 m³
